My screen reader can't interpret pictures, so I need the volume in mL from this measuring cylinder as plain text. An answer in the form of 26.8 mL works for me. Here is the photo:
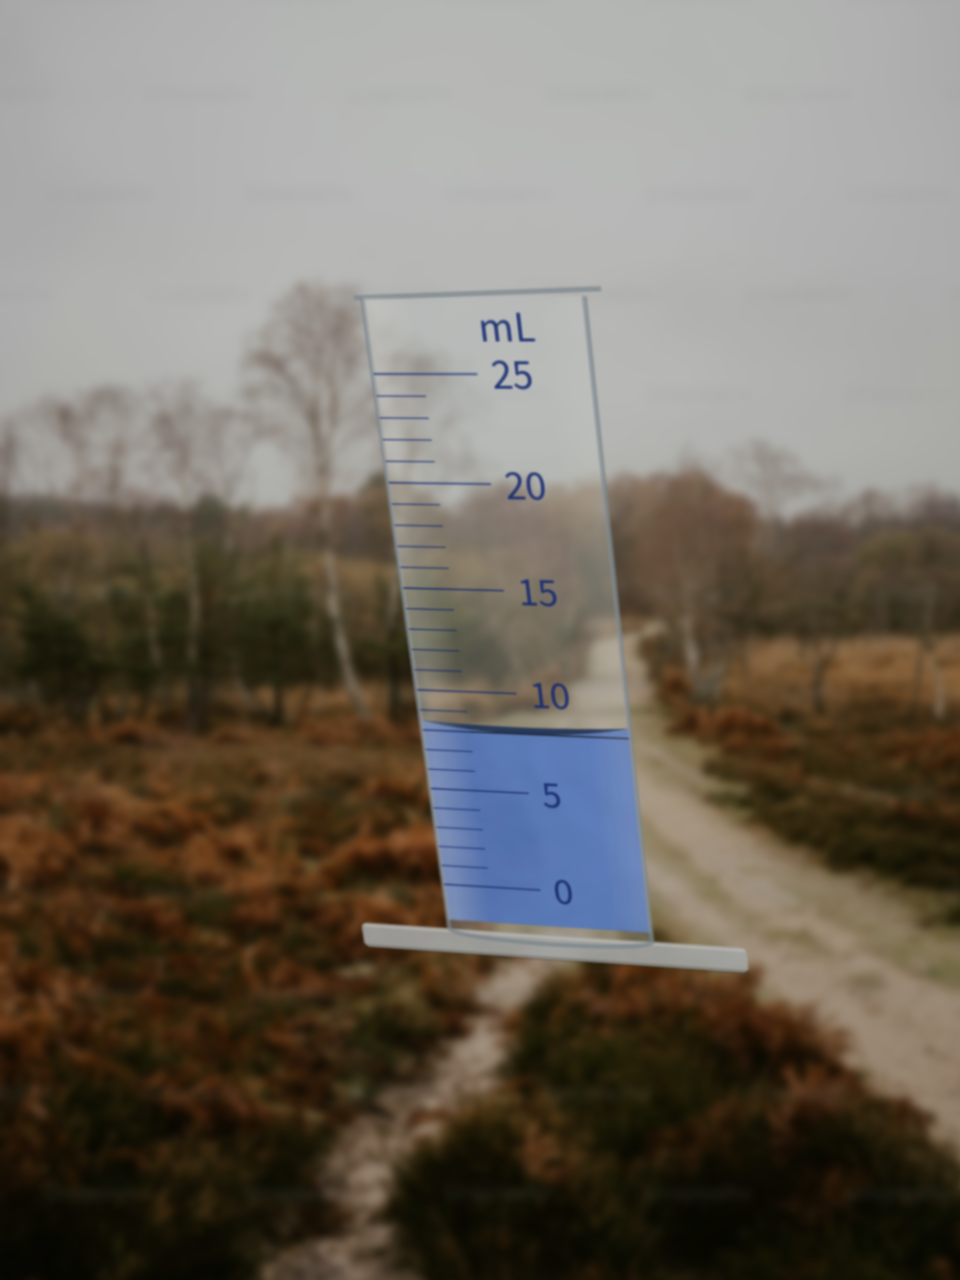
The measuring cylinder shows 8 mL
